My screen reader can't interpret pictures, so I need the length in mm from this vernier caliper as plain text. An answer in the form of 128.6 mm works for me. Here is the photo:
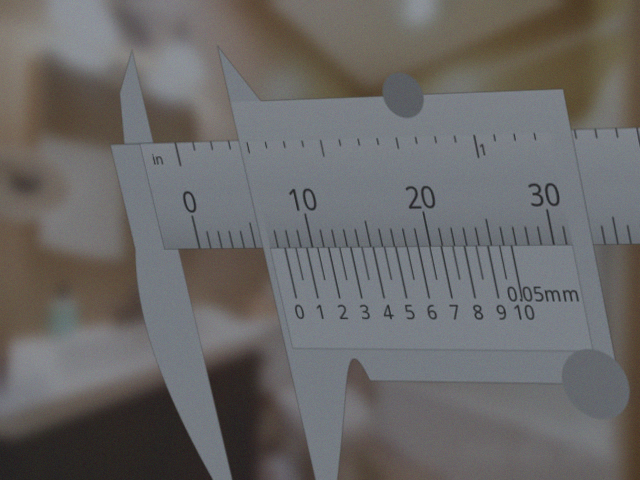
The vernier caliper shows 7.6 mm
